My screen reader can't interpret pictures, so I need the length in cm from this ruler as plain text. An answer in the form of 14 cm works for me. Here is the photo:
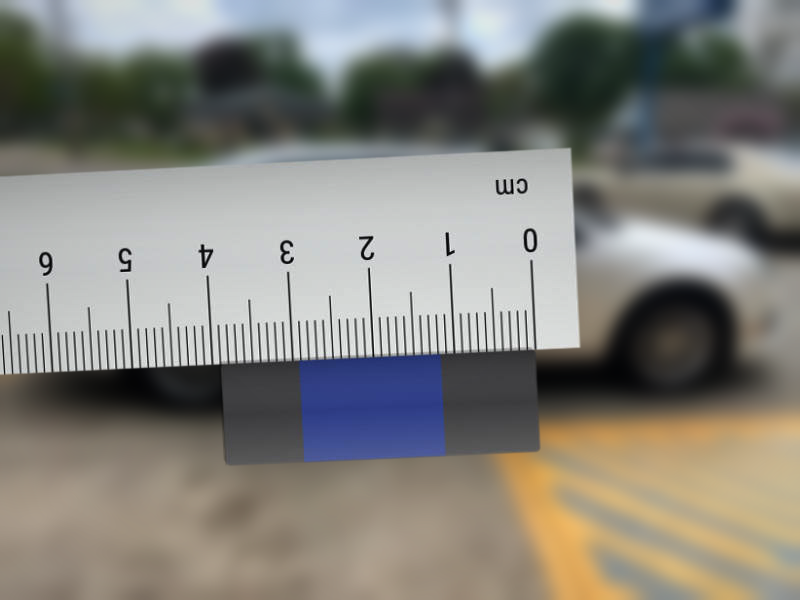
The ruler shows 3.9 cm
